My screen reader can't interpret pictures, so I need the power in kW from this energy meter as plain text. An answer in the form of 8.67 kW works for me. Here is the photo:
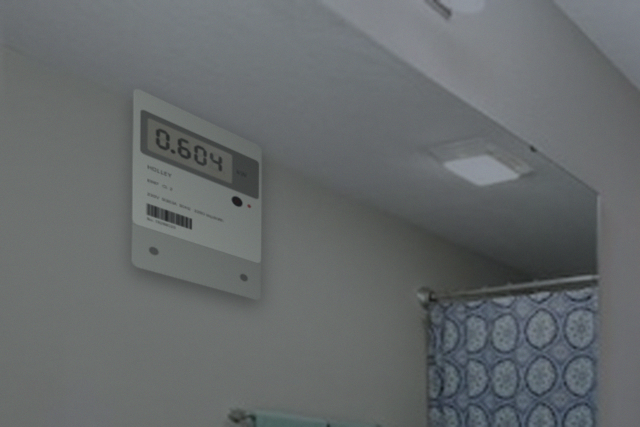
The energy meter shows 0.604 kW
